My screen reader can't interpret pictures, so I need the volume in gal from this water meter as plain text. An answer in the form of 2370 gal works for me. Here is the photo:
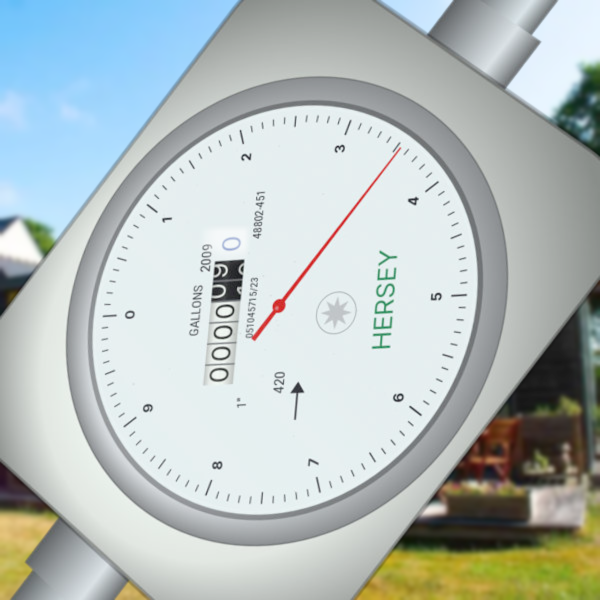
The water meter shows 93.5 gal
